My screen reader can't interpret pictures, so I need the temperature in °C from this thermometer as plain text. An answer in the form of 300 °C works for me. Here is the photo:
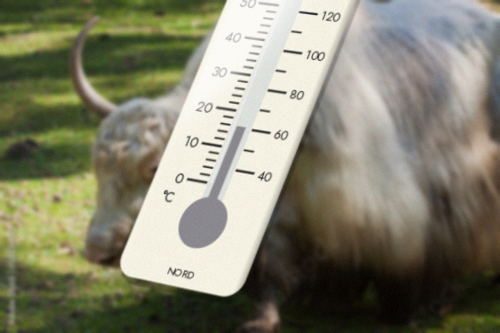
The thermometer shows 16 °C
